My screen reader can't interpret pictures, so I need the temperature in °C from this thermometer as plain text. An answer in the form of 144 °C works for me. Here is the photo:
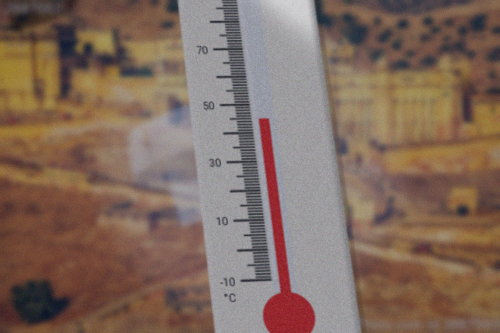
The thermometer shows 45 °C
